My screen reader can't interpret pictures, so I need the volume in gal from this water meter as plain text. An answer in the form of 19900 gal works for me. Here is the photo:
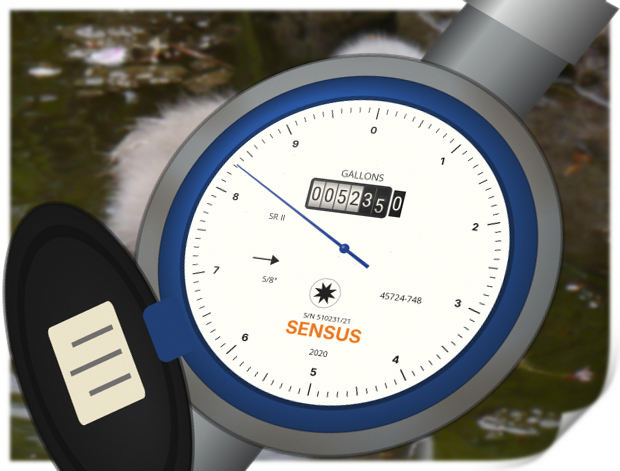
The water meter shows 52348.3 gal
